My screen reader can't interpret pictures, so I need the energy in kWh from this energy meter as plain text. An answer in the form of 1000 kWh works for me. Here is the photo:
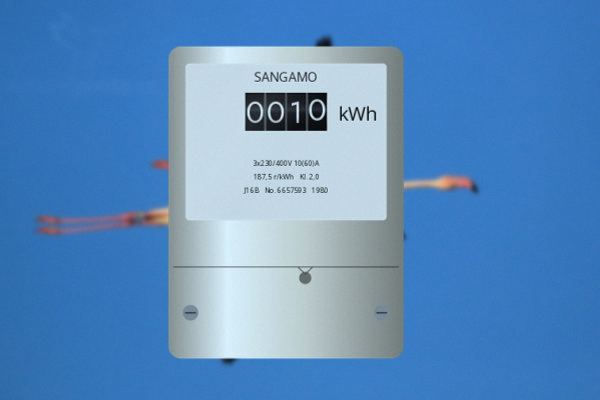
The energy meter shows 10 kWh
